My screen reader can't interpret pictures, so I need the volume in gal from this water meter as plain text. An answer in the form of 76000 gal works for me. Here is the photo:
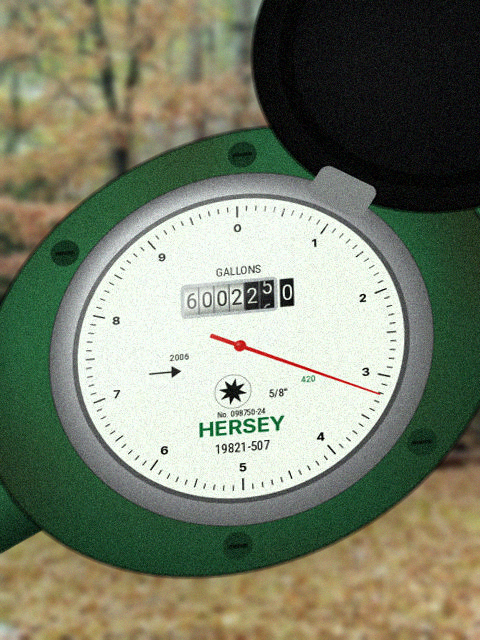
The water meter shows 6002253.2 gal
